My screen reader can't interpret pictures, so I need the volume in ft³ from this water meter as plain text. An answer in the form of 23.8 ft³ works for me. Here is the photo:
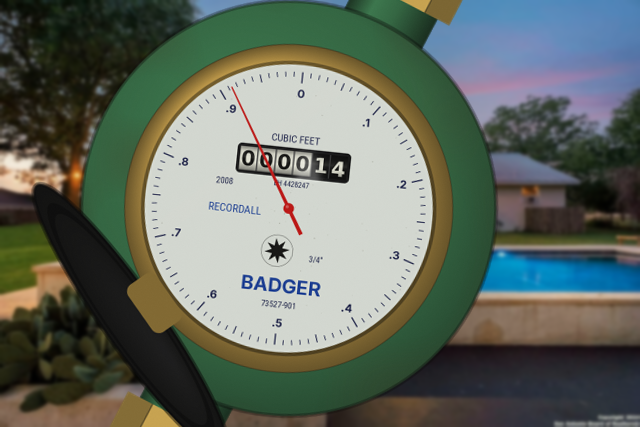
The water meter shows 13.91 ft³
